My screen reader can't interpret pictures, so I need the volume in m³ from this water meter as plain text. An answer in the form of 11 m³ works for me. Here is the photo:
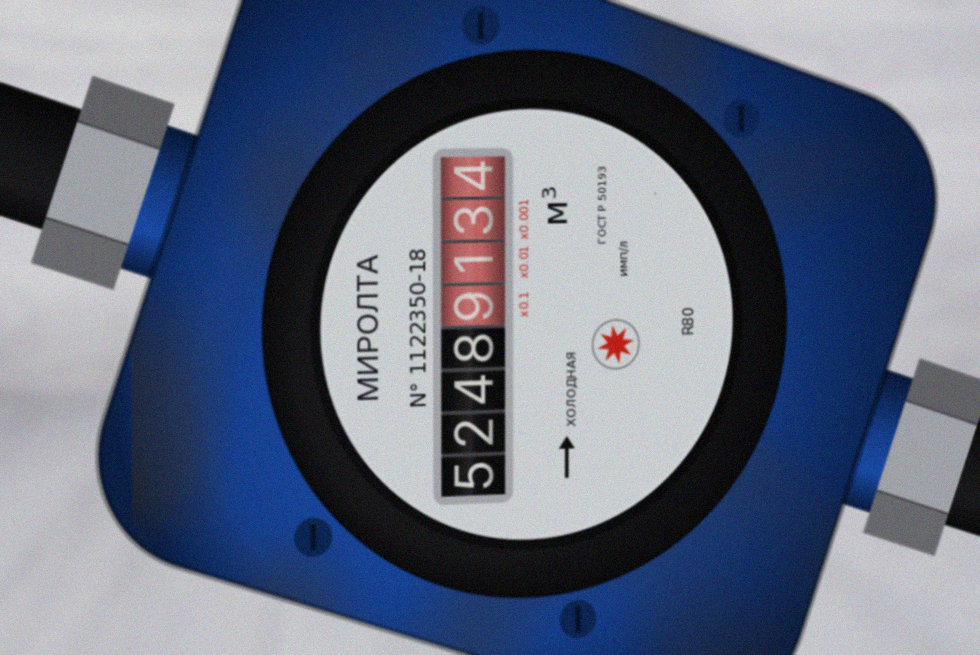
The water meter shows 5248.9134 m³
